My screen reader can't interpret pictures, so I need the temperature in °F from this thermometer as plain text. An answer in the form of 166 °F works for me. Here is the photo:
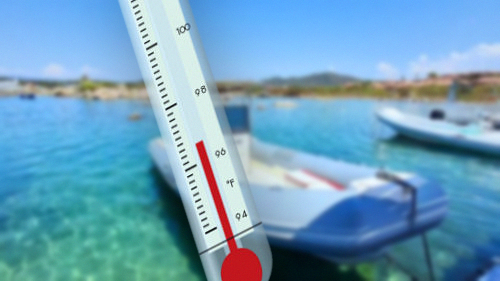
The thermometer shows 96.6 °F
